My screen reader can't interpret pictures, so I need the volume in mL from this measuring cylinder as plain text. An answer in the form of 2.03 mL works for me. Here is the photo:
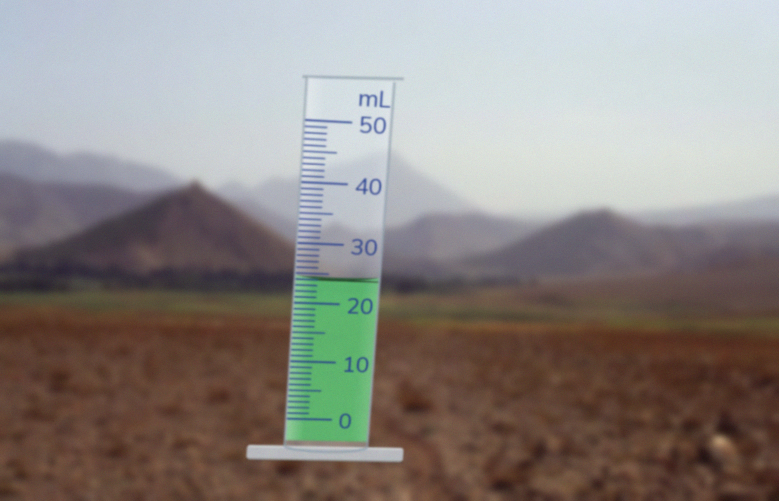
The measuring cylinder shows 24 mL
